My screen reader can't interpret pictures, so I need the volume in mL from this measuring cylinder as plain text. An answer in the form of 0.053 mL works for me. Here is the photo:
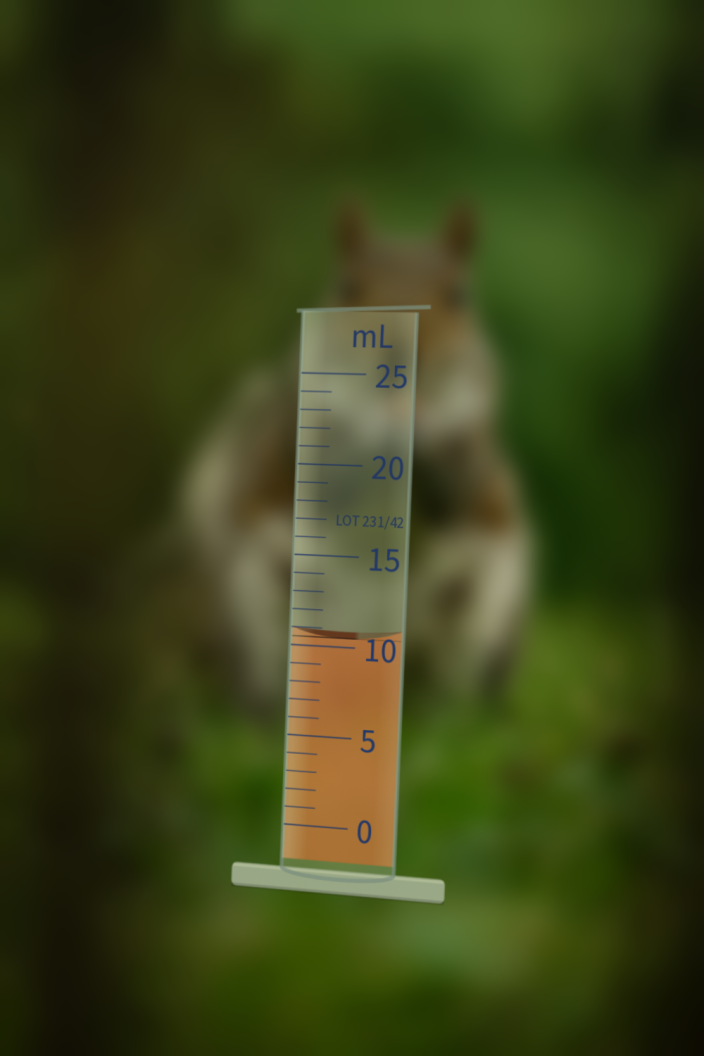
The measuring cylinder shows 10.5 mL
